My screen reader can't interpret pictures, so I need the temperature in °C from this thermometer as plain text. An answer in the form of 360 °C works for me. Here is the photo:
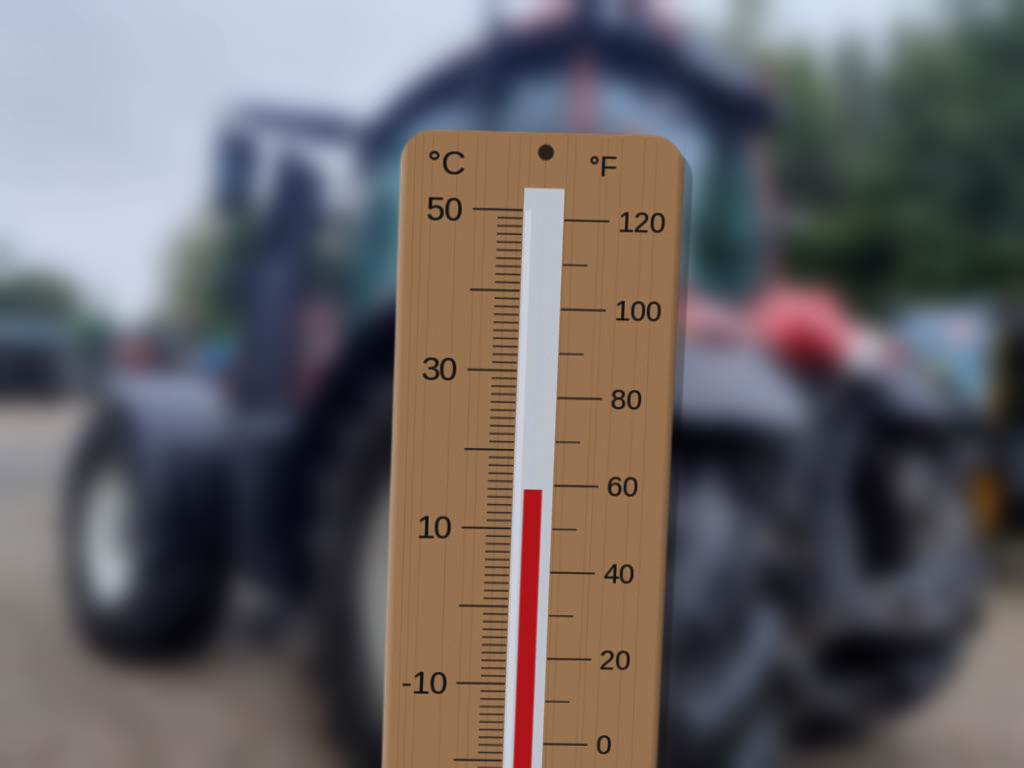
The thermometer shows 15 °C
